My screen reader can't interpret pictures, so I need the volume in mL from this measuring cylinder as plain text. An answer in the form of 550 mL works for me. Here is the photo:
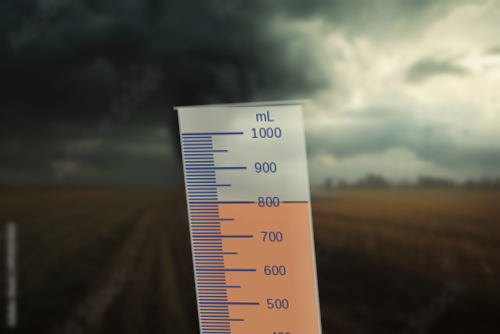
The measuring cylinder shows 800 mL
